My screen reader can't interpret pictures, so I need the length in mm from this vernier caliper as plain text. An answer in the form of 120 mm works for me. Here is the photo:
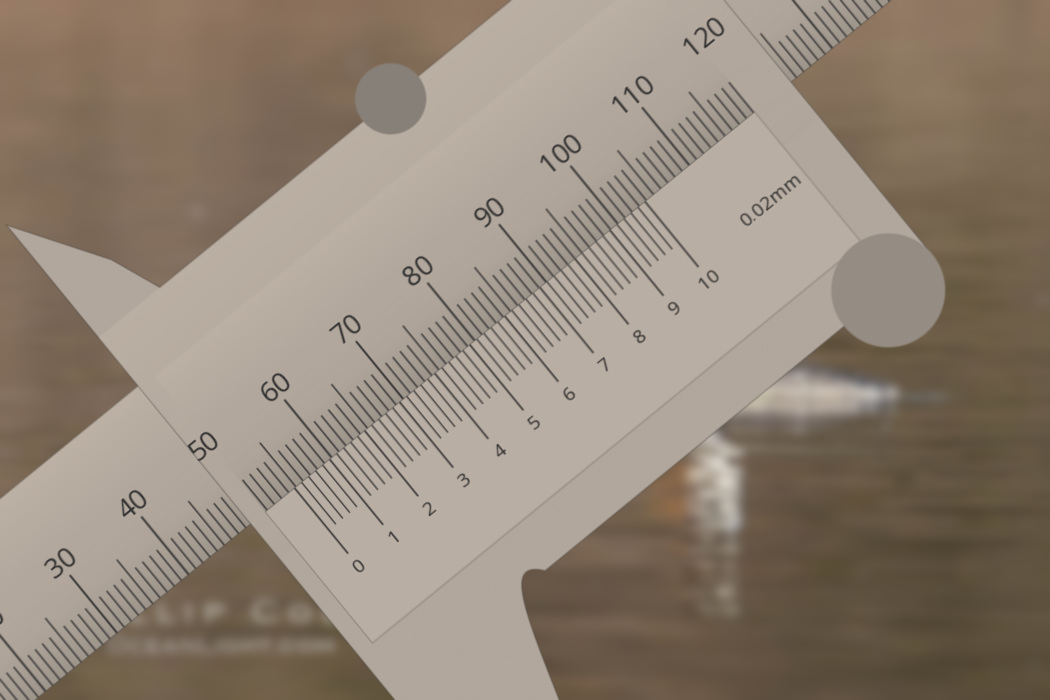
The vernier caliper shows 54.8 mm
